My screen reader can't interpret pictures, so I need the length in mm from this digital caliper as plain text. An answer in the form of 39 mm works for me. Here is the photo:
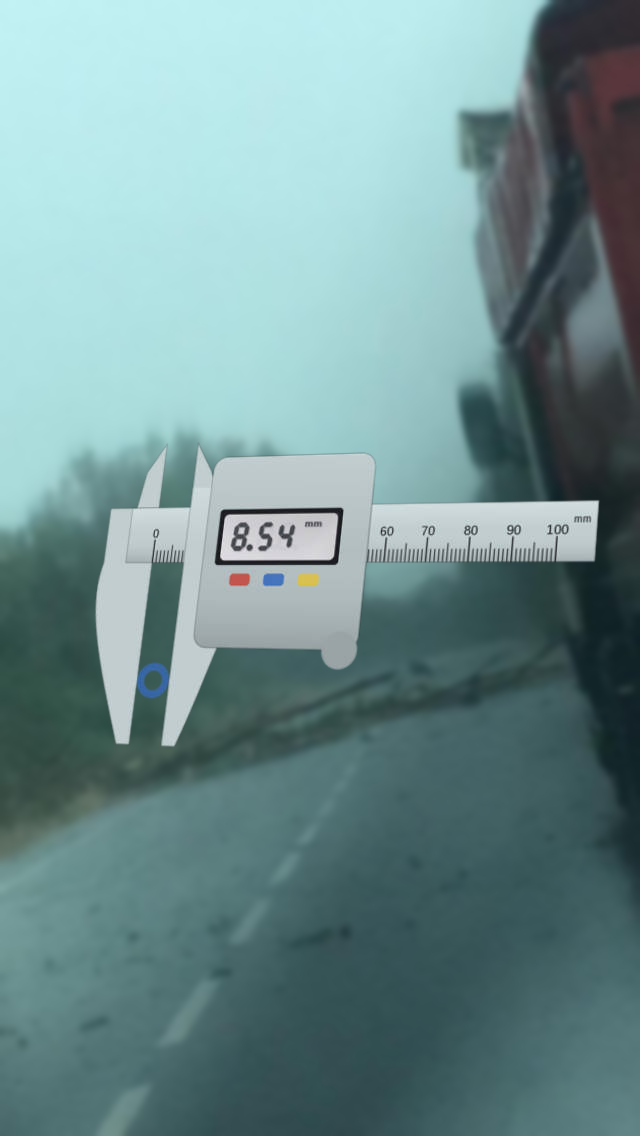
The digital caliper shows 8.54 mm
